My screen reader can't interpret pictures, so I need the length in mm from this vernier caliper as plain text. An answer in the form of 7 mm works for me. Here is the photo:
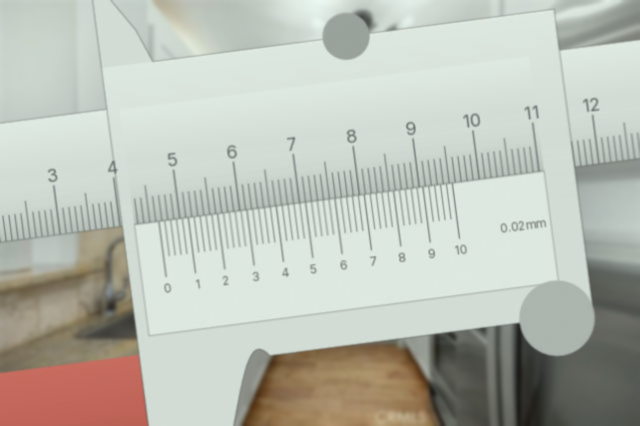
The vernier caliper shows 46.5 mm
